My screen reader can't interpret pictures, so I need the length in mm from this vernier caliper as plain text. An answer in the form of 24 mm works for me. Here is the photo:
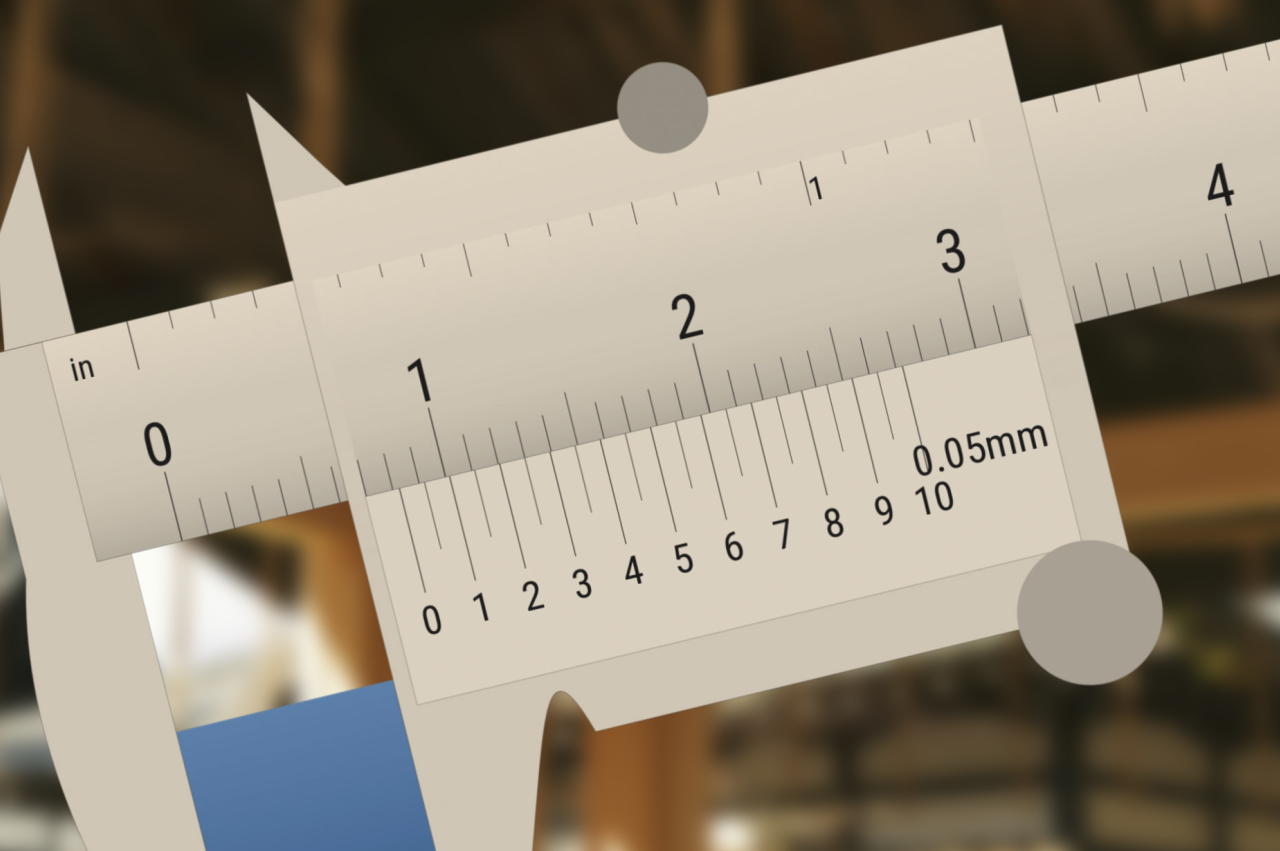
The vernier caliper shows 8.25 mm
